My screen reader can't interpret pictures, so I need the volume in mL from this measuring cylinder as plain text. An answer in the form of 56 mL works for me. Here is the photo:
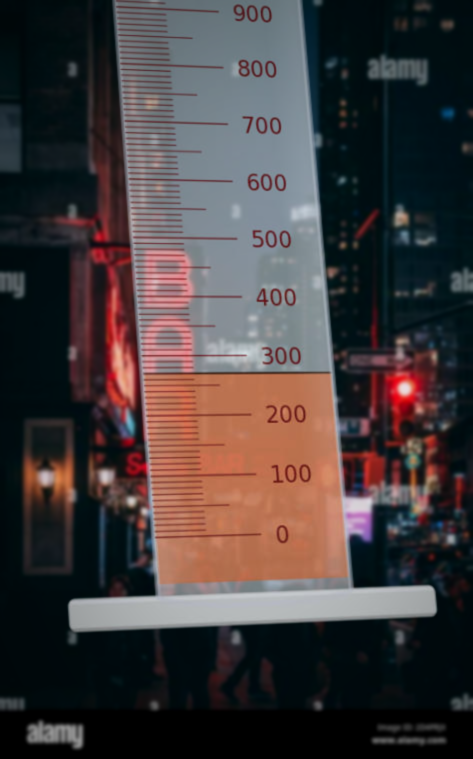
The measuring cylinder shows 270 mL
